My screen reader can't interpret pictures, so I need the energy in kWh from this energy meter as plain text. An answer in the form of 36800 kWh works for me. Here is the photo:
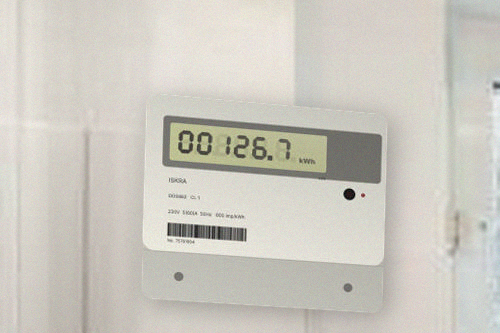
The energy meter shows 126.7 kWh
